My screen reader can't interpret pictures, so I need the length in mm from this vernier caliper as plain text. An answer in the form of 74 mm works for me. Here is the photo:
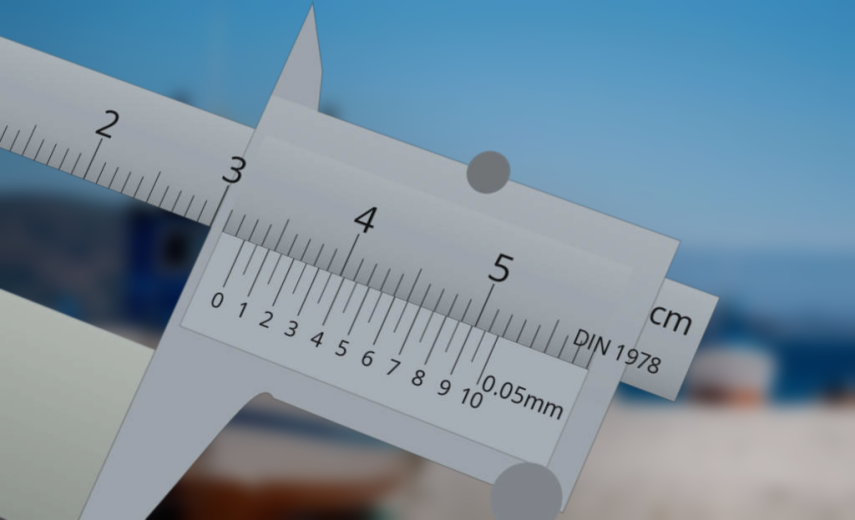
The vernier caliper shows 32.7 mm
